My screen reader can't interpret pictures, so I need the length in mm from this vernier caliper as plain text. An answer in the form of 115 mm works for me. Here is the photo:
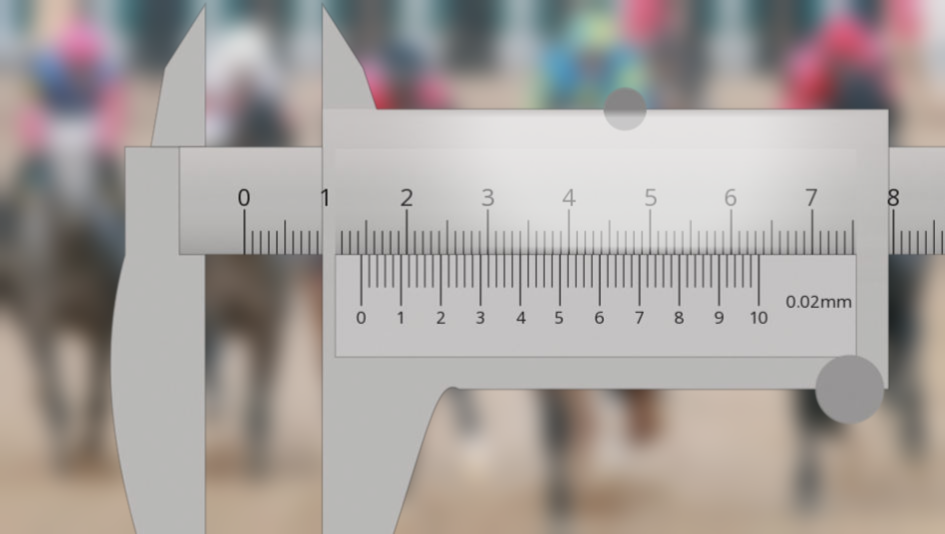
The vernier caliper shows 14.4 mm
